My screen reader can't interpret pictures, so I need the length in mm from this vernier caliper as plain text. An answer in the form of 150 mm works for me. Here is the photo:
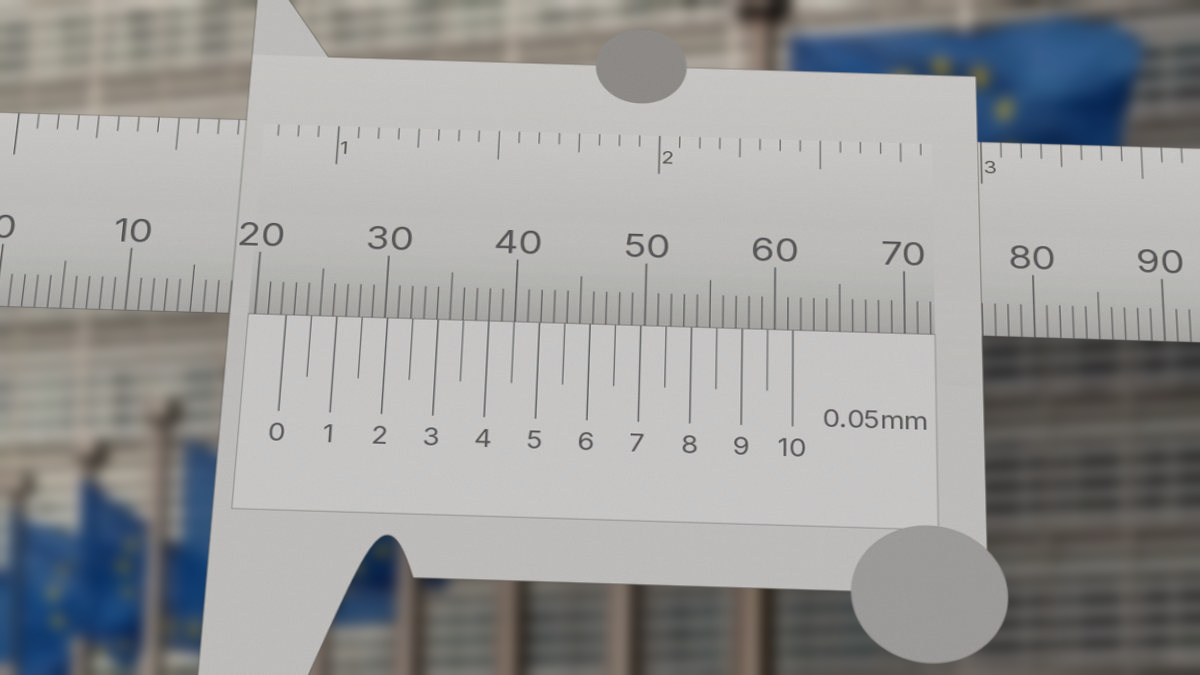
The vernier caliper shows 22.4 mm
